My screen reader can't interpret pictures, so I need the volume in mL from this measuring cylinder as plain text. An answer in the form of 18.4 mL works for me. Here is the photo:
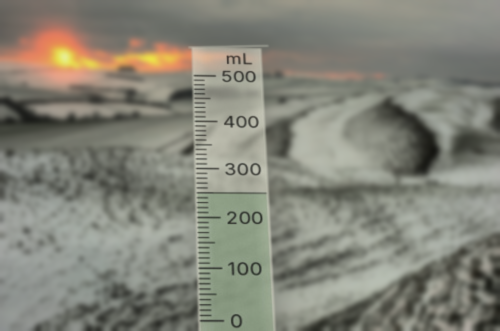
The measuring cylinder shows 250 mL
